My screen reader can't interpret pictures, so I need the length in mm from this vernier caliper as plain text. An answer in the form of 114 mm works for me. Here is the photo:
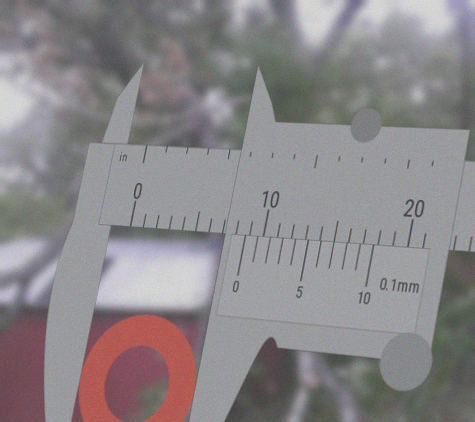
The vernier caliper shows 8.7 mm
